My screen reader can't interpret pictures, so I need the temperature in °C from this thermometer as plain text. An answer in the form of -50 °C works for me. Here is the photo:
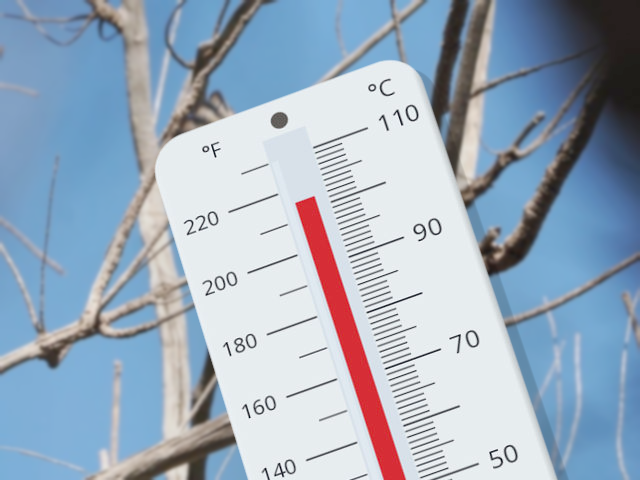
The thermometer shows 102 °C
